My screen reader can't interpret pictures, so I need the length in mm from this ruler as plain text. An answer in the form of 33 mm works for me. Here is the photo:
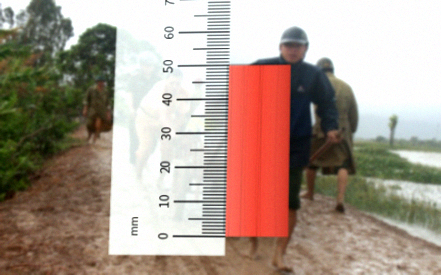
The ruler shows 50 mm
